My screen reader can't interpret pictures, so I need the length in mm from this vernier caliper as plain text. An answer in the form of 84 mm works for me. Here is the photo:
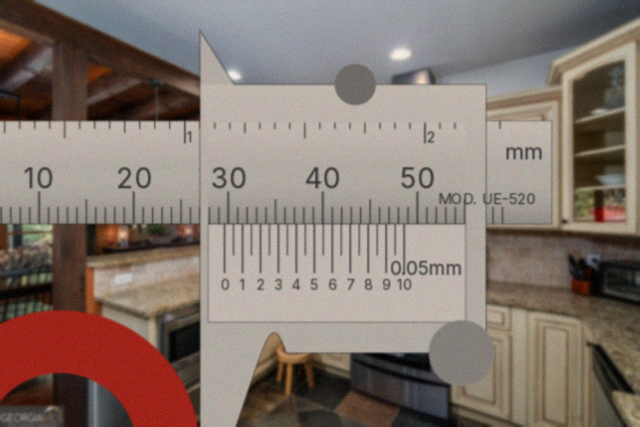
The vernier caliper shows 29.6 mm
